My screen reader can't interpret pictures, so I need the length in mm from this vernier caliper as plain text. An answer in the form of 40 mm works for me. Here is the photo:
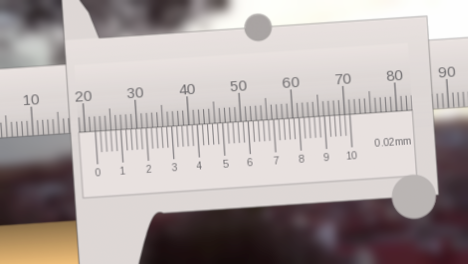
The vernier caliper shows 22.0 mm
